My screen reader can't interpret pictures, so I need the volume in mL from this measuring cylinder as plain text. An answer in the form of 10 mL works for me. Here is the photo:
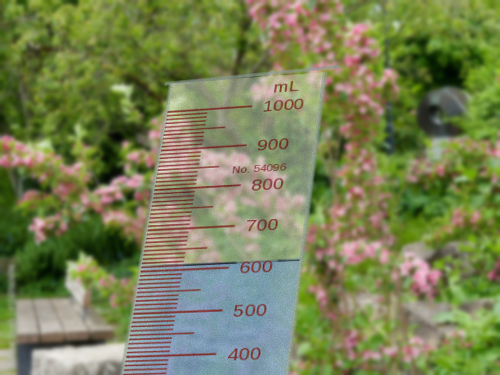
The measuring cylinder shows 610 mL
